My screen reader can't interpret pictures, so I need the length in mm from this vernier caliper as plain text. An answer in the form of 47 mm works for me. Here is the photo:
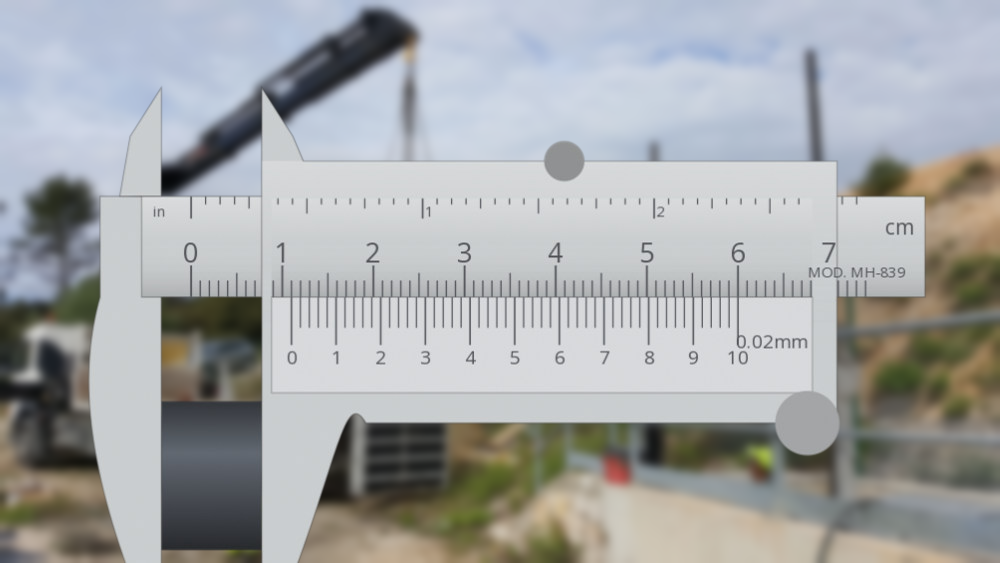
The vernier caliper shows 11.0 mm
